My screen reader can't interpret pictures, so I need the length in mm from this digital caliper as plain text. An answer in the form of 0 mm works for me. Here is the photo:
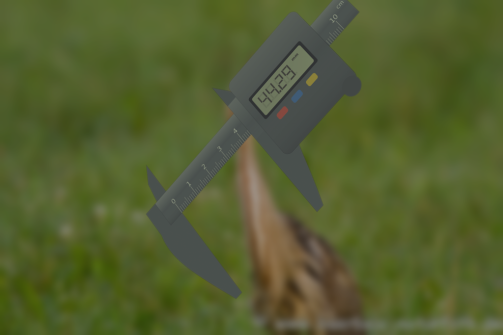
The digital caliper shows 44.29 mm
